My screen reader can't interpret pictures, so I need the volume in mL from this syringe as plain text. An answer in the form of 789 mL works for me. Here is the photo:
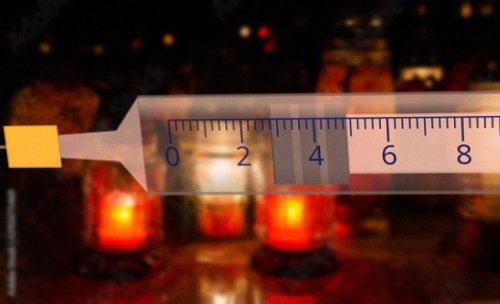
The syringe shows 2.8 mL
